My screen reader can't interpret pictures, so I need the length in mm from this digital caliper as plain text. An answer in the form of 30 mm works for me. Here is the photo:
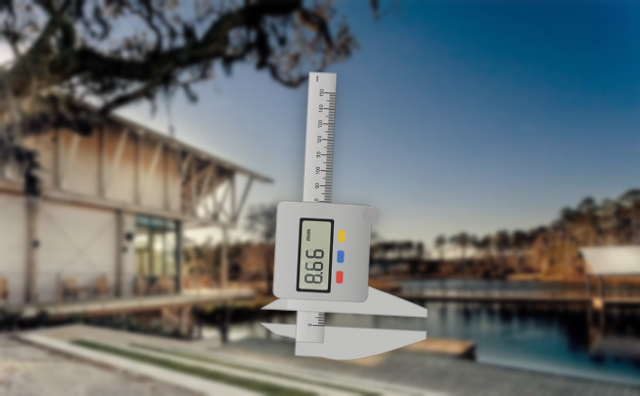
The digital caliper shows 8.66 mm
